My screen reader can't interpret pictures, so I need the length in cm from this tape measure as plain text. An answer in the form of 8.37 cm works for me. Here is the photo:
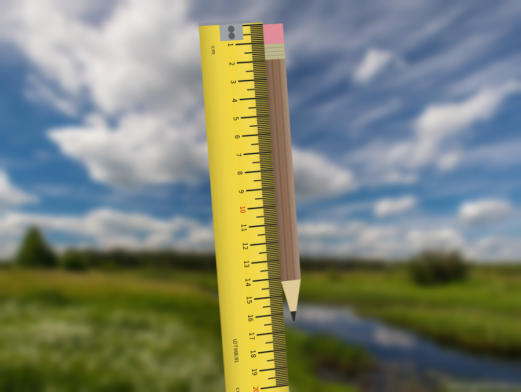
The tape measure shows 16.5 cm
